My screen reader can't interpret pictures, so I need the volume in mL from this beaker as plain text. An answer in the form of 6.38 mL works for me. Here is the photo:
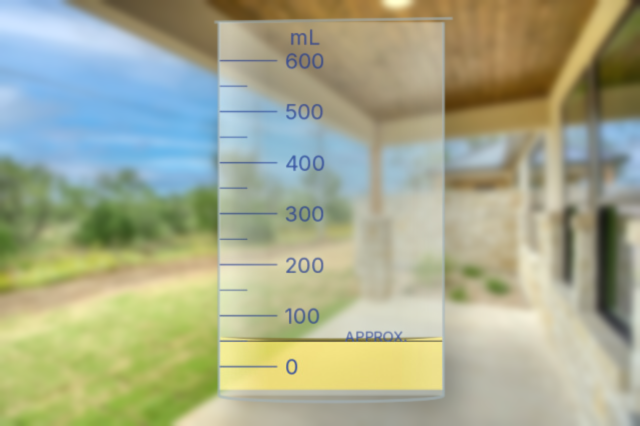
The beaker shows 50 mL
